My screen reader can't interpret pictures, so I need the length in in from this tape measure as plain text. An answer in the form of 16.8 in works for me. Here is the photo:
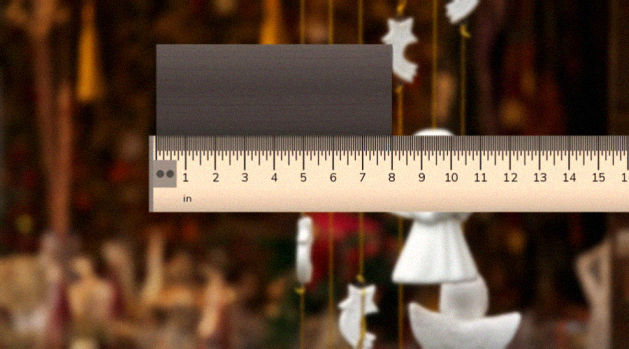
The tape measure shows 8 in
